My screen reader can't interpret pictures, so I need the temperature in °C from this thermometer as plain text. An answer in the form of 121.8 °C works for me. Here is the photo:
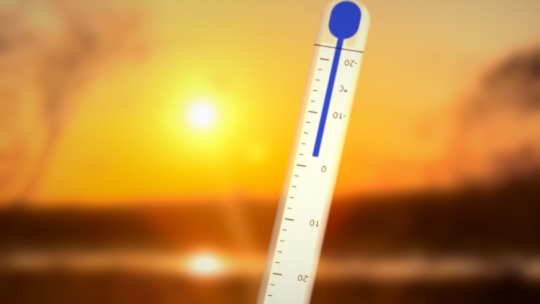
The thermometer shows -2 °C
